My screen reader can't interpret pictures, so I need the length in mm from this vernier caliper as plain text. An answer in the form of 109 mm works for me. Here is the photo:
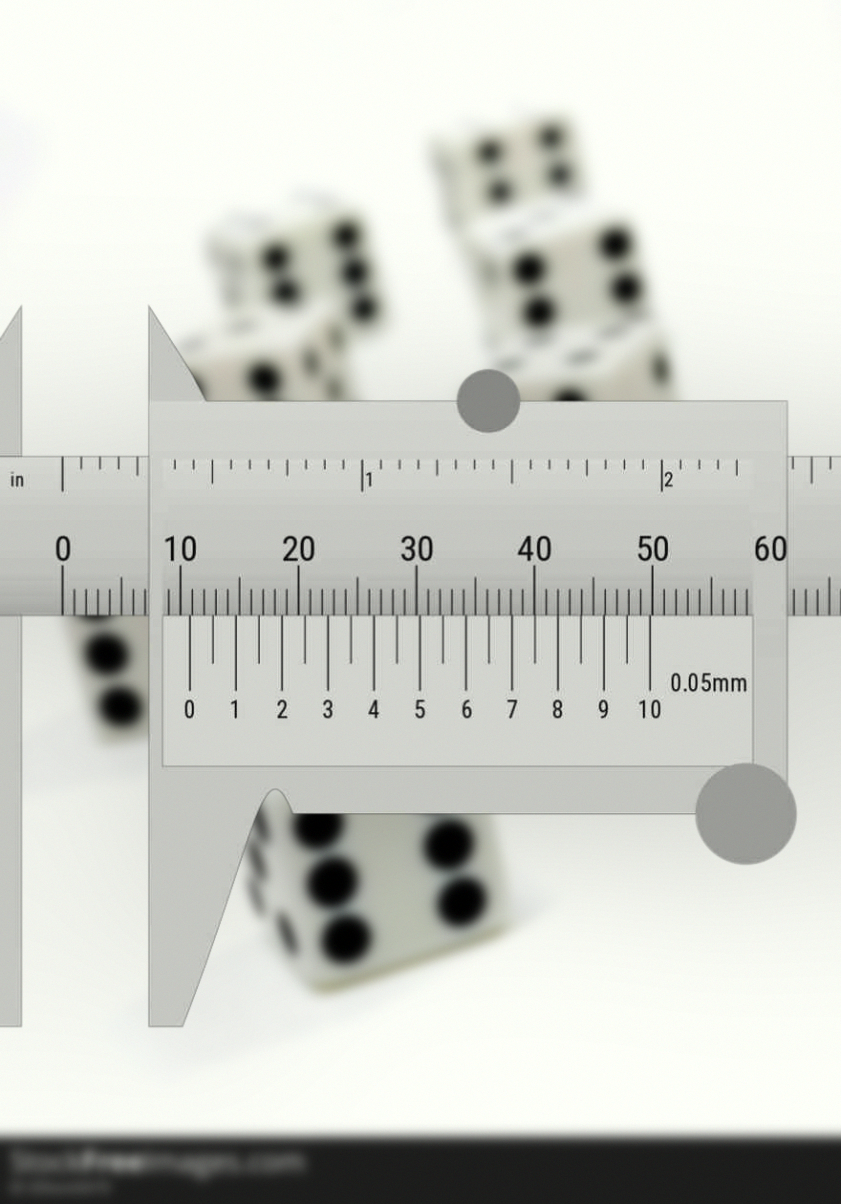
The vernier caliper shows 10.8 mm
